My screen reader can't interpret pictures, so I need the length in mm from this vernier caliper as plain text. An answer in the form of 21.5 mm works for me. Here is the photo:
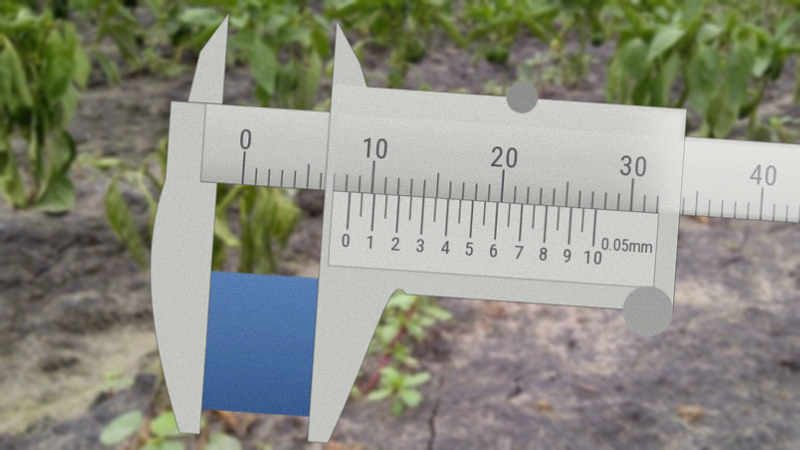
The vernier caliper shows 8.3 mm
